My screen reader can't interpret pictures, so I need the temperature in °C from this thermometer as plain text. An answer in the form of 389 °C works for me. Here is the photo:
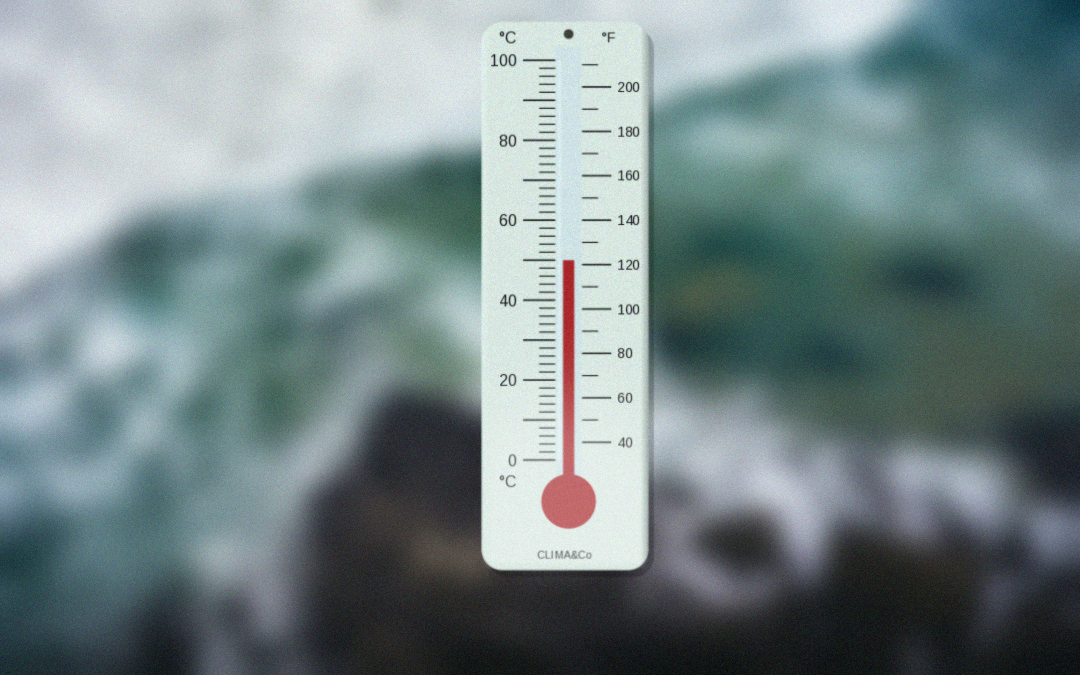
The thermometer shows 50 °C
